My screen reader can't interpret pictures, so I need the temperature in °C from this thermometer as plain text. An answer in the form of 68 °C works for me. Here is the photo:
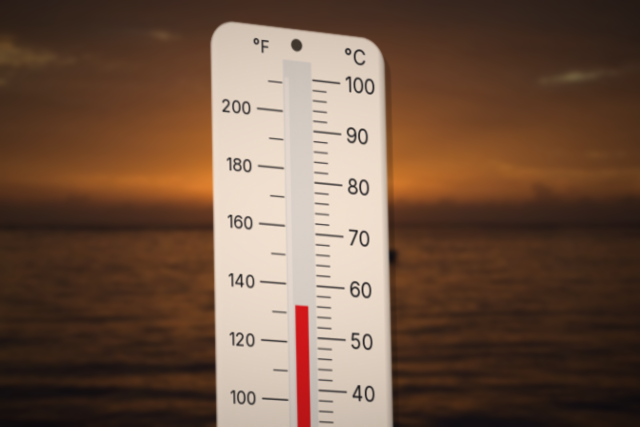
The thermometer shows 56 °C
